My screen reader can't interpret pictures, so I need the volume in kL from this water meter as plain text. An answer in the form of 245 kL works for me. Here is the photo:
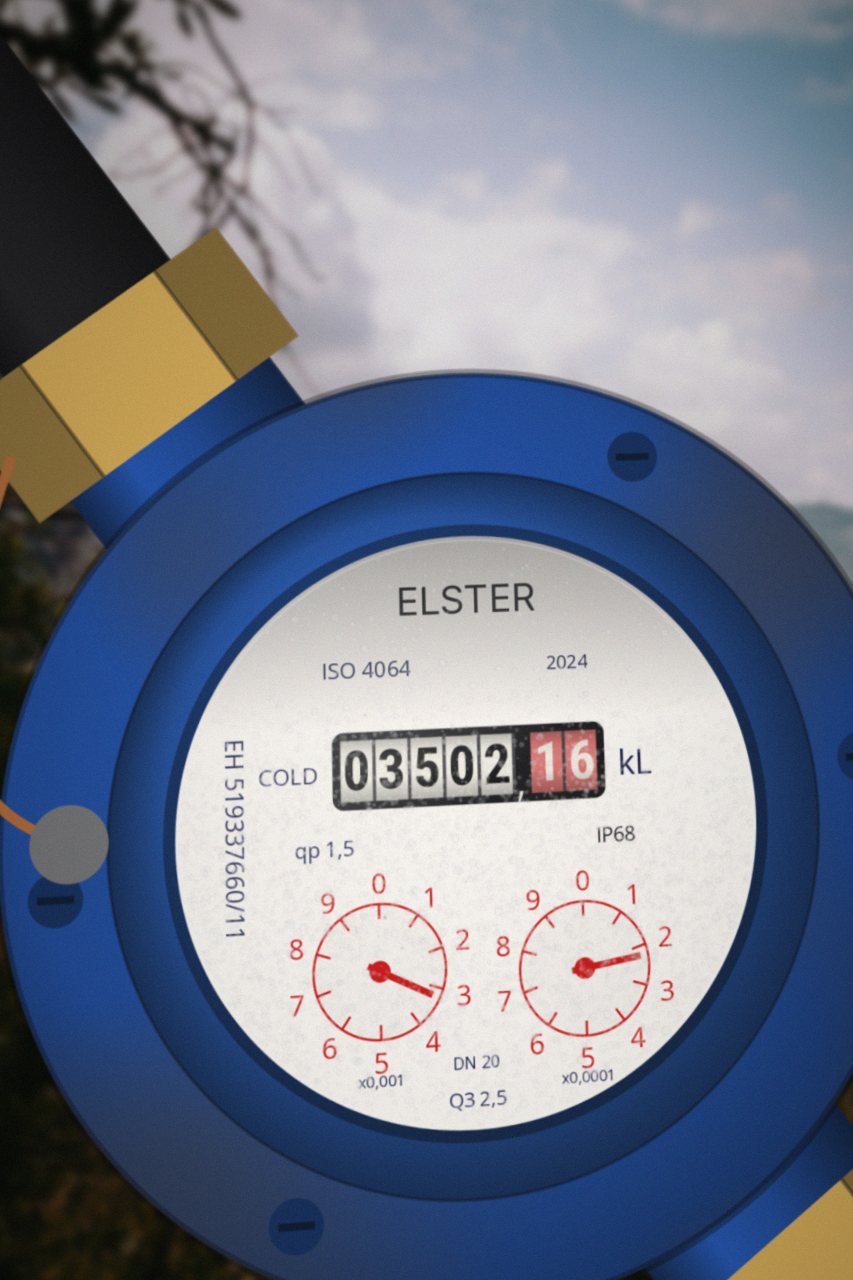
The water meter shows 3502.1632 kL
